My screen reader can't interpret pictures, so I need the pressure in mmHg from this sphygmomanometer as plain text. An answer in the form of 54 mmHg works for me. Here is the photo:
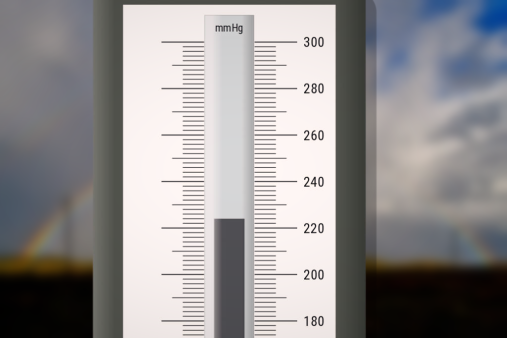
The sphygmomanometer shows 224 mmHg
